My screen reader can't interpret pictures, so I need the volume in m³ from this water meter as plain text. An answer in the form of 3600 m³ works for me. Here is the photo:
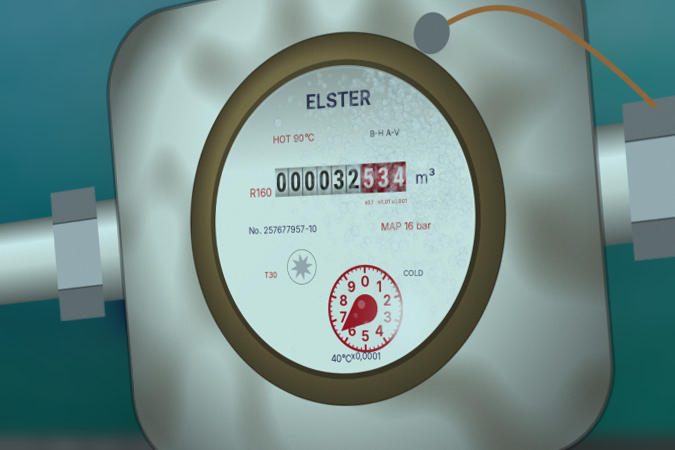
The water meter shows 32.5346 m³
